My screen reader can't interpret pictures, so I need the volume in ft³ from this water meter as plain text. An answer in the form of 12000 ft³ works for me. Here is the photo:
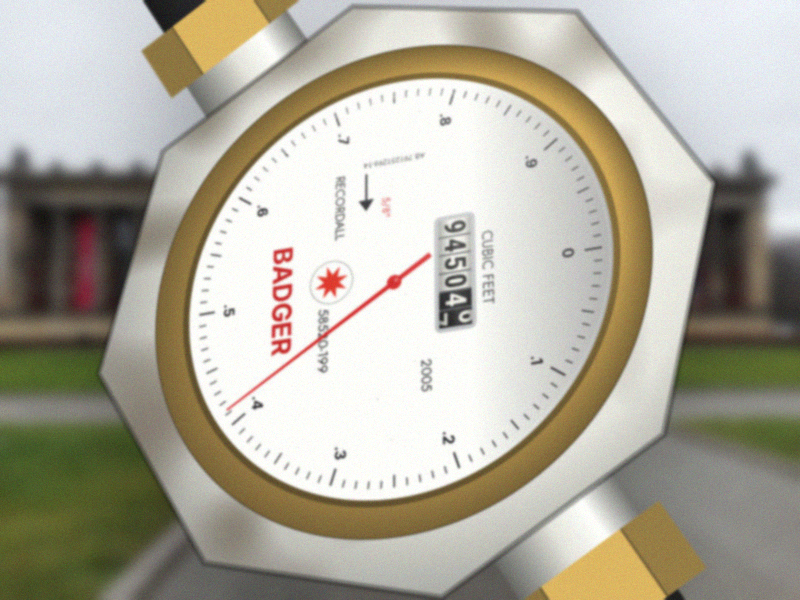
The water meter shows 945046.41 ft³
